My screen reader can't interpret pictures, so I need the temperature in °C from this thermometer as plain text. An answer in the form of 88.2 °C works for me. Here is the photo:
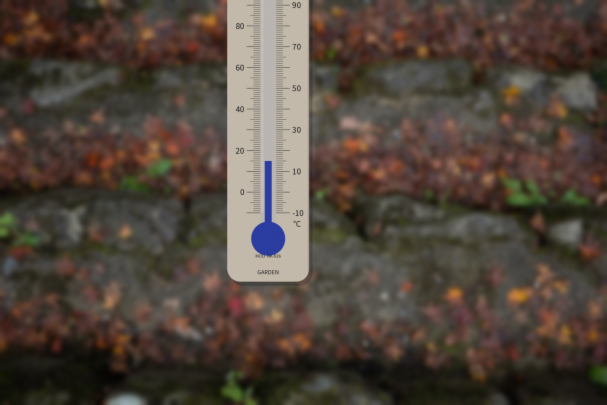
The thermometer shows 15 °C
